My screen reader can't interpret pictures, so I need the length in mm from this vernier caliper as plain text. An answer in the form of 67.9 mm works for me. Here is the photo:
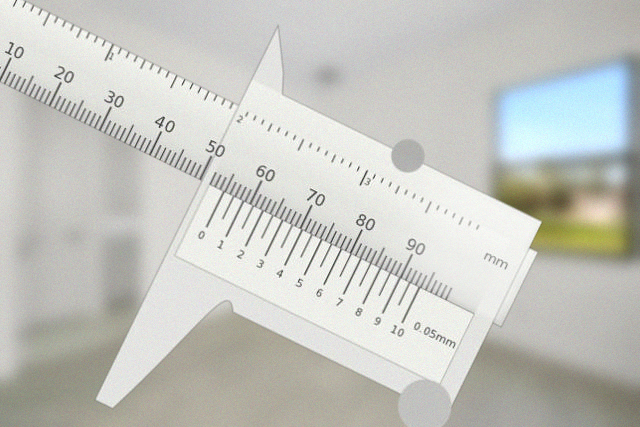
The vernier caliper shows 54.8 mm
